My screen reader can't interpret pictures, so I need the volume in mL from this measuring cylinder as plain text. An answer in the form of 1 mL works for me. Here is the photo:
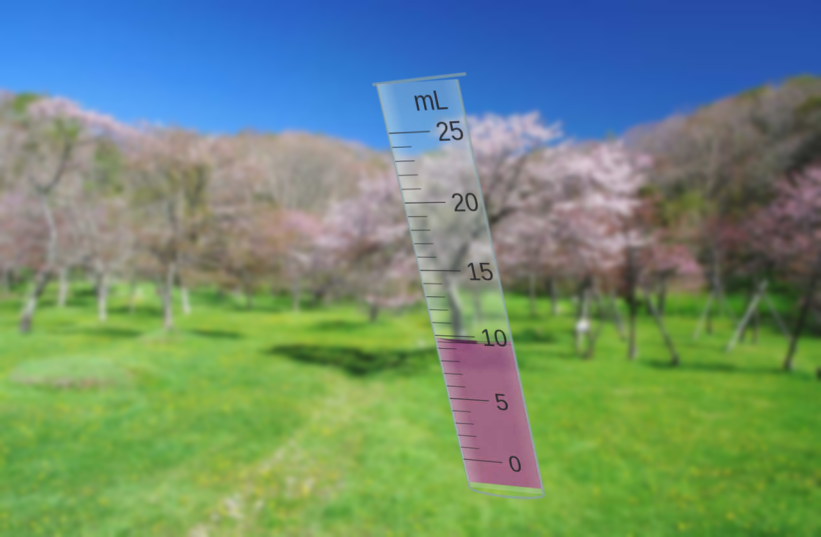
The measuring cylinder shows 9.5 mL
